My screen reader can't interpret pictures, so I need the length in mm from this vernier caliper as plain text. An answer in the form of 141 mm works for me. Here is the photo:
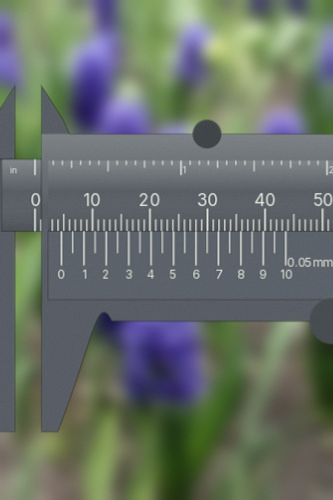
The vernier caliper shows 4.6 mm
